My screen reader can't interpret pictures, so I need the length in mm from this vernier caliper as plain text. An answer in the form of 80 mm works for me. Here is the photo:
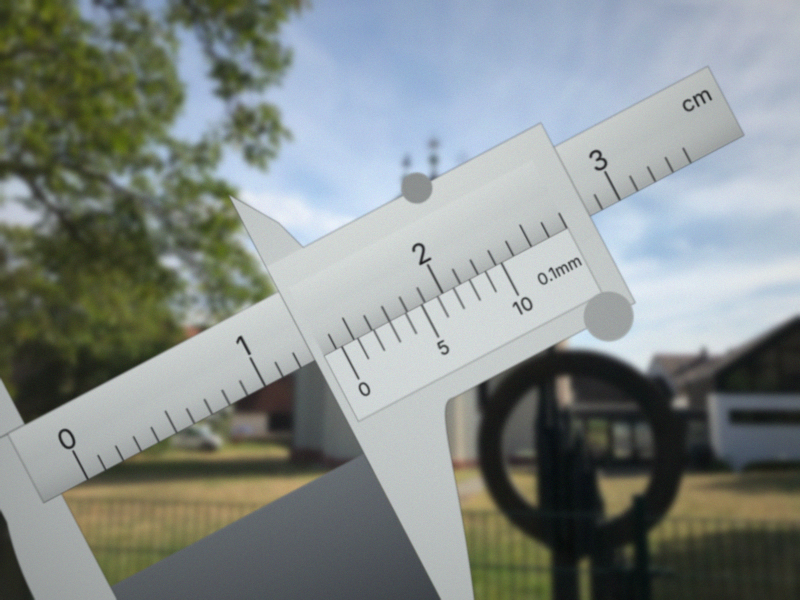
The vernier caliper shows 14.3 mm
